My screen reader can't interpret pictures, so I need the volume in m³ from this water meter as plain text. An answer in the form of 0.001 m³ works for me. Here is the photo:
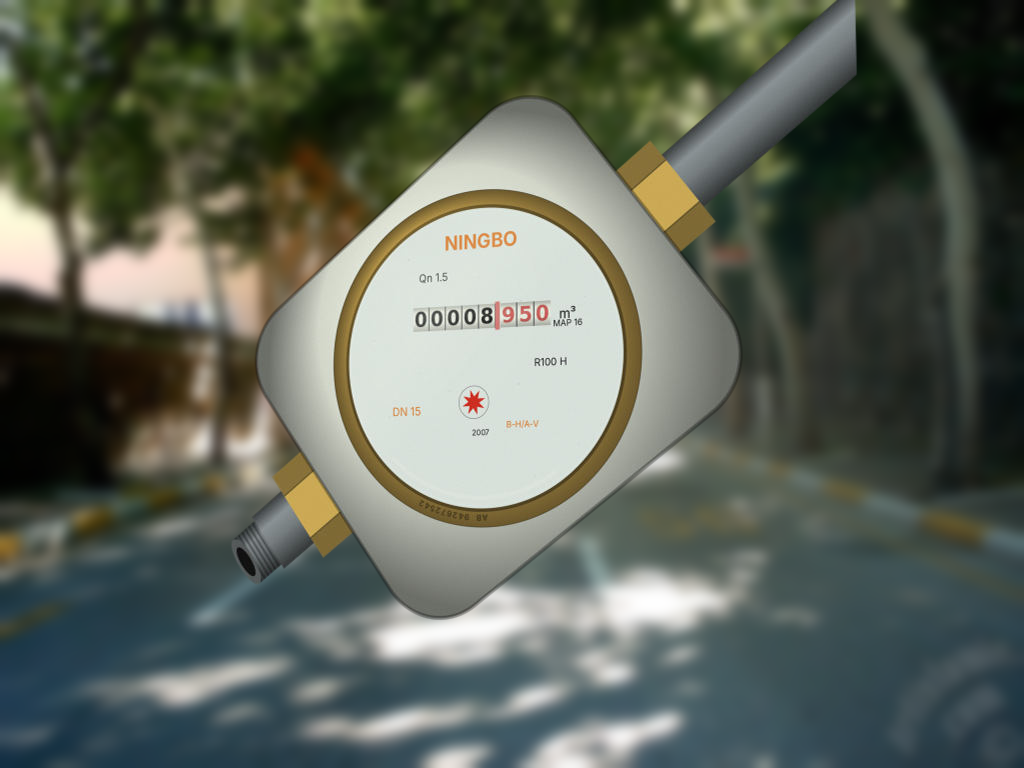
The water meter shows 8.950 m³
